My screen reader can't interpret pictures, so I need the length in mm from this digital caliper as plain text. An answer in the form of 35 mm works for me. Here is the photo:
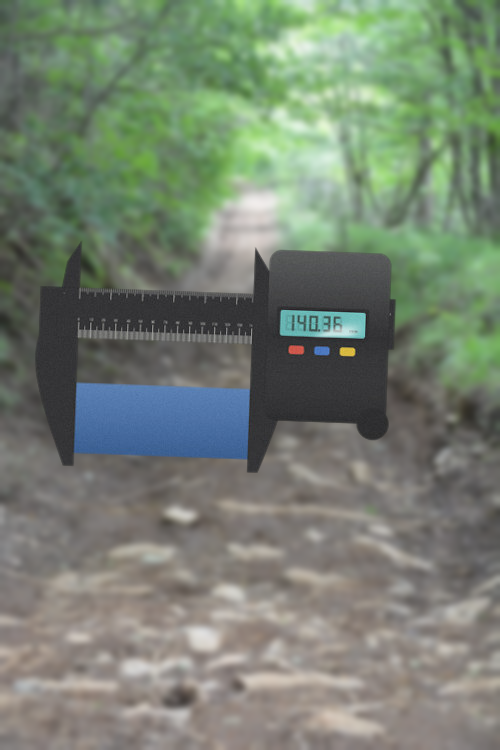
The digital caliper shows 140.36 mm
